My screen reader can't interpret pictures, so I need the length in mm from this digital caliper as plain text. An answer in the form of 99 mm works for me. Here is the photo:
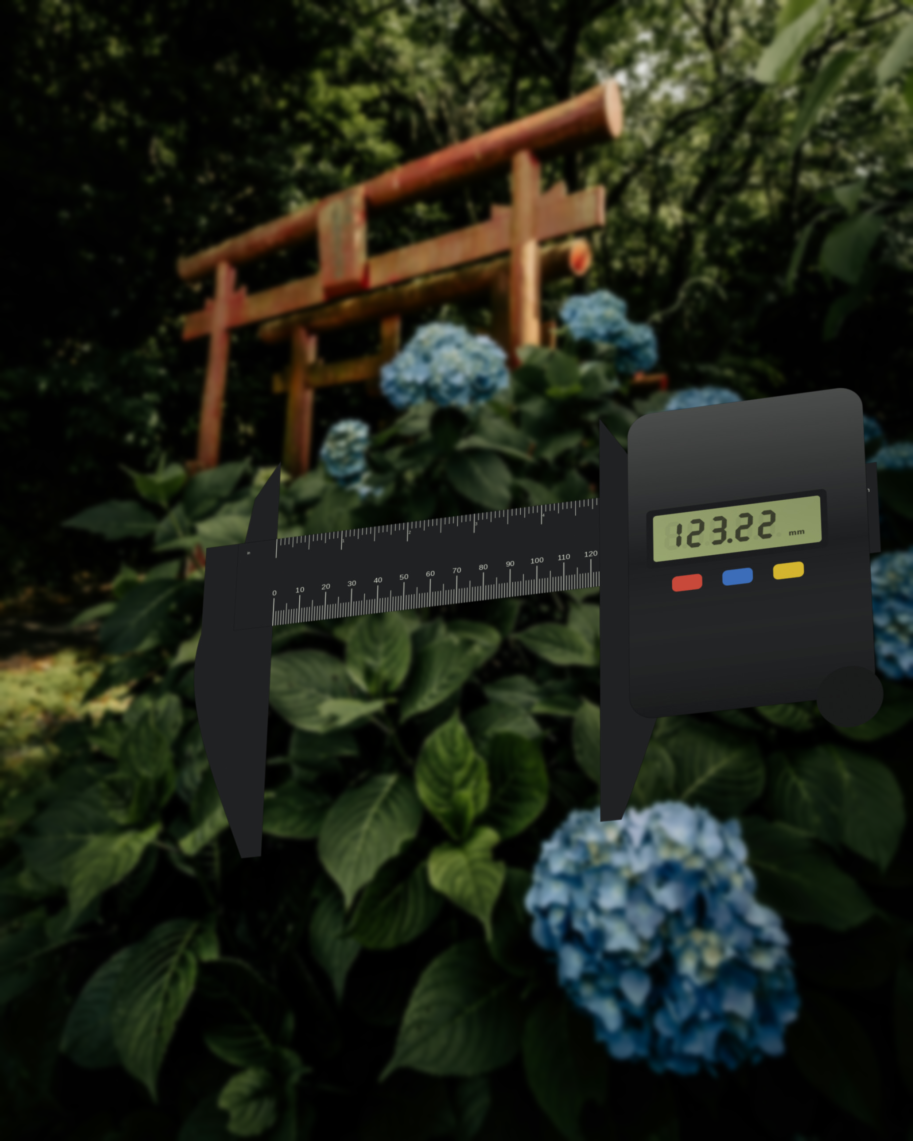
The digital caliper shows 123.22 mm
